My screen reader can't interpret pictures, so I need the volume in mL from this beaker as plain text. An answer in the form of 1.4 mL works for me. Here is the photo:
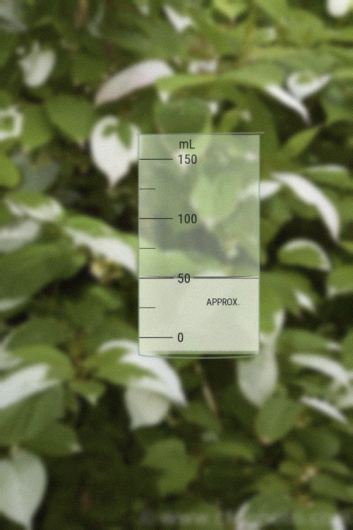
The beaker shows 50 mL
